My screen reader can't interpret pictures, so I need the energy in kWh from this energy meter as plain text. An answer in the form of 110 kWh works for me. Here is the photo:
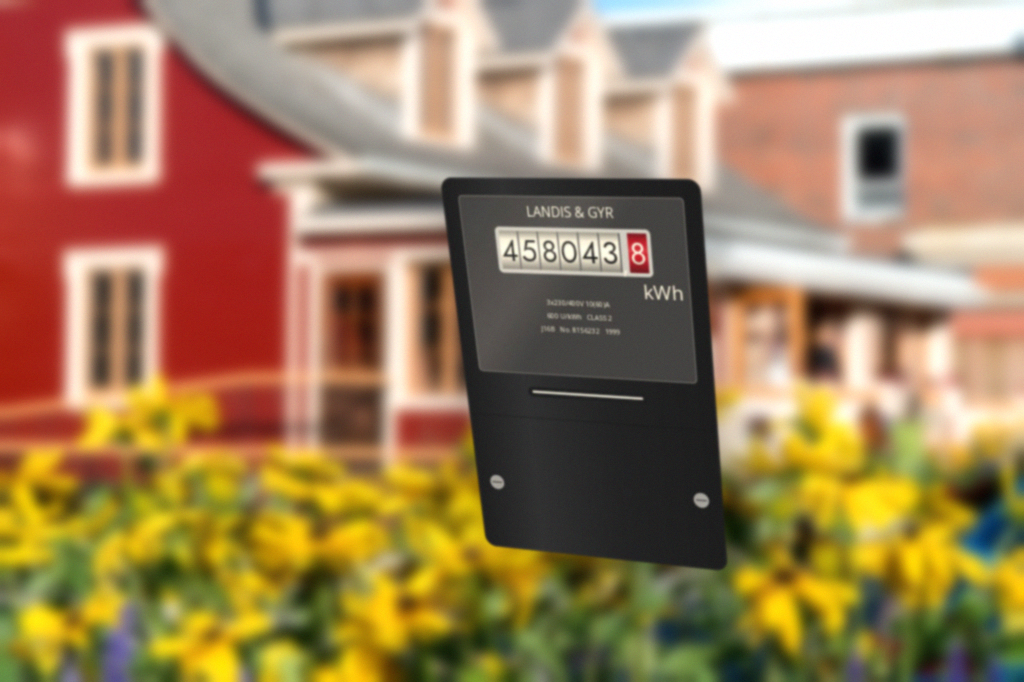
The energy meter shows 458043.8 kWh
